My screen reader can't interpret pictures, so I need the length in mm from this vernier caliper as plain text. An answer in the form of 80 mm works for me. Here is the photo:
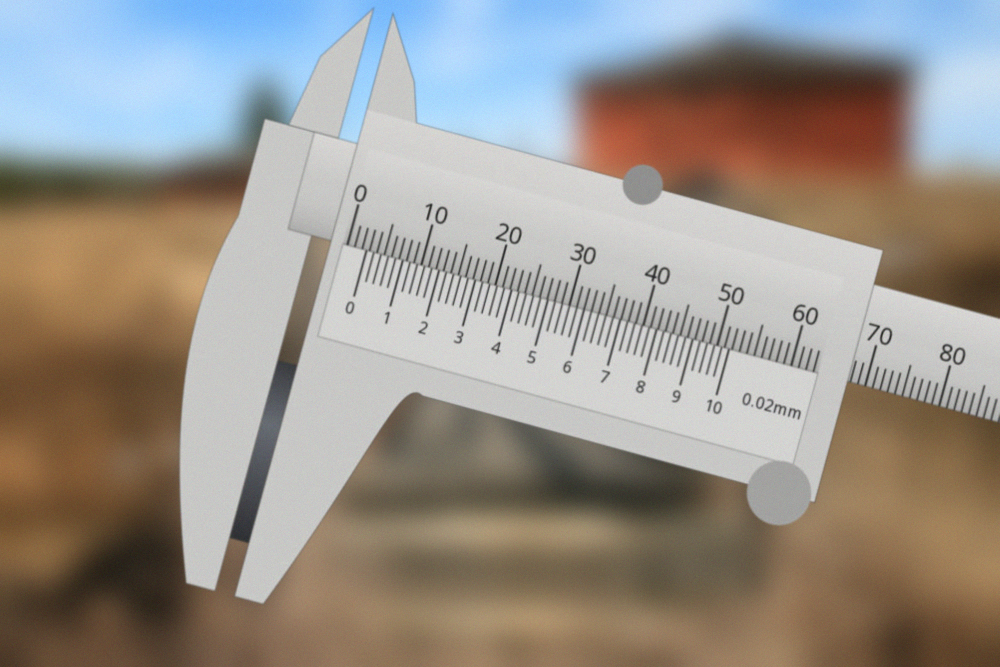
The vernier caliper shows 2.6 mm
